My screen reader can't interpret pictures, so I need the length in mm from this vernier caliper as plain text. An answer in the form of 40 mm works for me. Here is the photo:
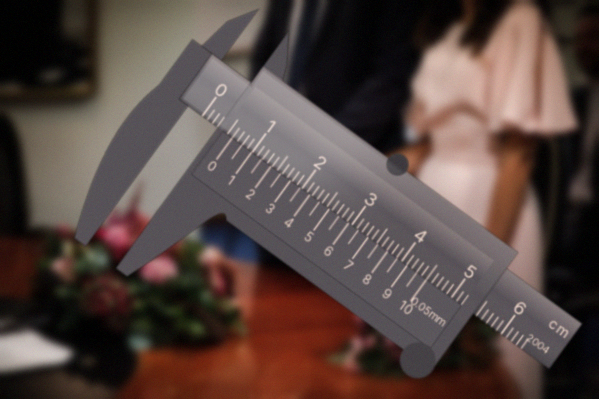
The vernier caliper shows 6.0 mm
